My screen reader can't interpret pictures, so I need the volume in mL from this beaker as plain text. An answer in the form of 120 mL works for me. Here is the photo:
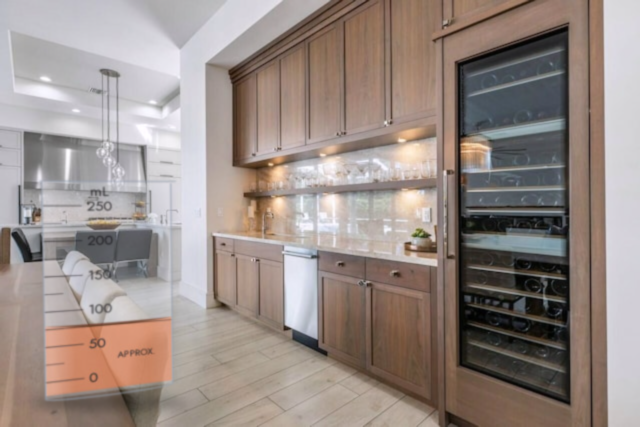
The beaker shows 75 mL
